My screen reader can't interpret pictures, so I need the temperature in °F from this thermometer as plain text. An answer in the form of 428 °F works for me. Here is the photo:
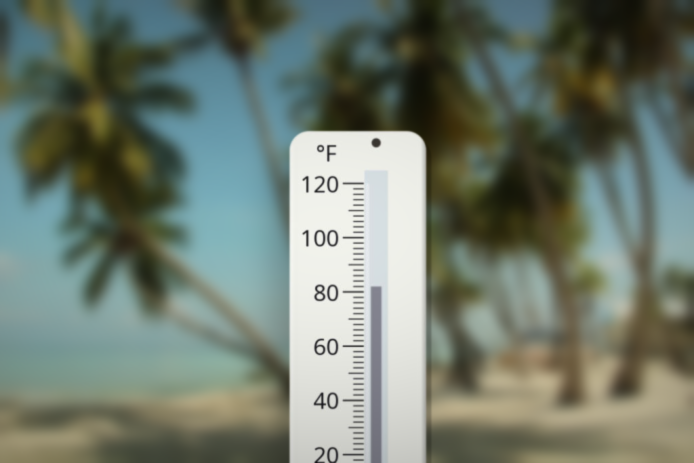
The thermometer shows 82 °F
